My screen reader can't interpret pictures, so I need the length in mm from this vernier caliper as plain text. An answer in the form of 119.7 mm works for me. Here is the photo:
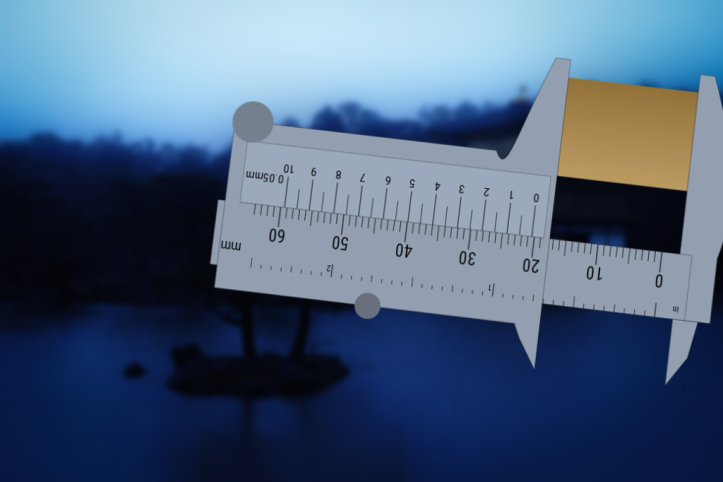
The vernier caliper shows 20.4 mm
